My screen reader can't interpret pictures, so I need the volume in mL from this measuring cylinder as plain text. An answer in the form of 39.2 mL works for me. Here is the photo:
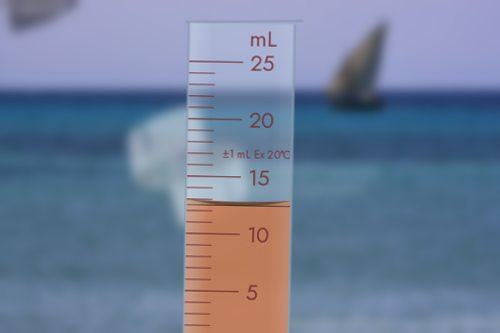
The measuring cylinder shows 12.5 mL
